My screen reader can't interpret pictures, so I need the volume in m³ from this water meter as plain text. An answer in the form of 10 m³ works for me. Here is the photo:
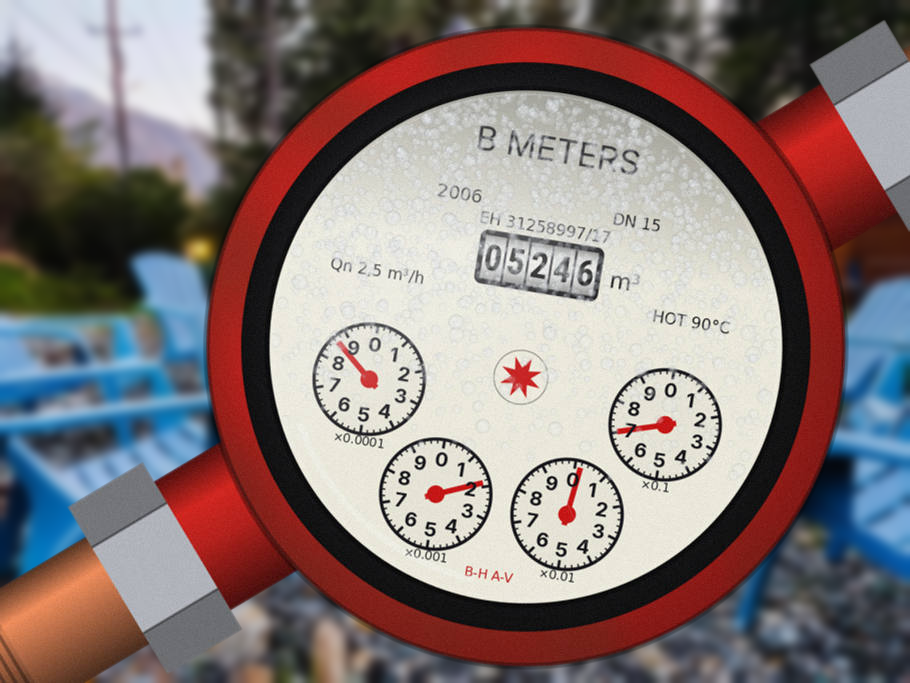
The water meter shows 5246.7018 m³
